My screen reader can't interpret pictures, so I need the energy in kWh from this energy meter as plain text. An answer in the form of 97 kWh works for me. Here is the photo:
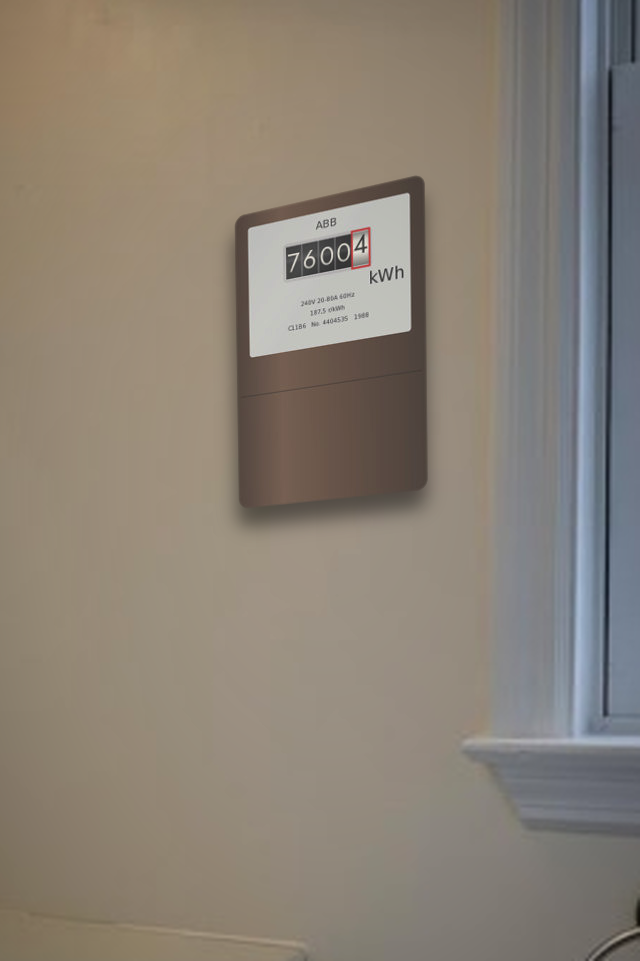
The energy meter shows 7600.4 kWh
